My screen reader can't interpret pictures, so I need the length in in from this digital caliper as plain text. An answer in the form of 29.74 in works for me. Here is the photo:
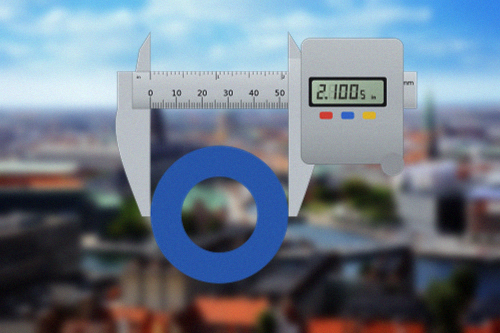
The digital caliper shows 2.1005 in
